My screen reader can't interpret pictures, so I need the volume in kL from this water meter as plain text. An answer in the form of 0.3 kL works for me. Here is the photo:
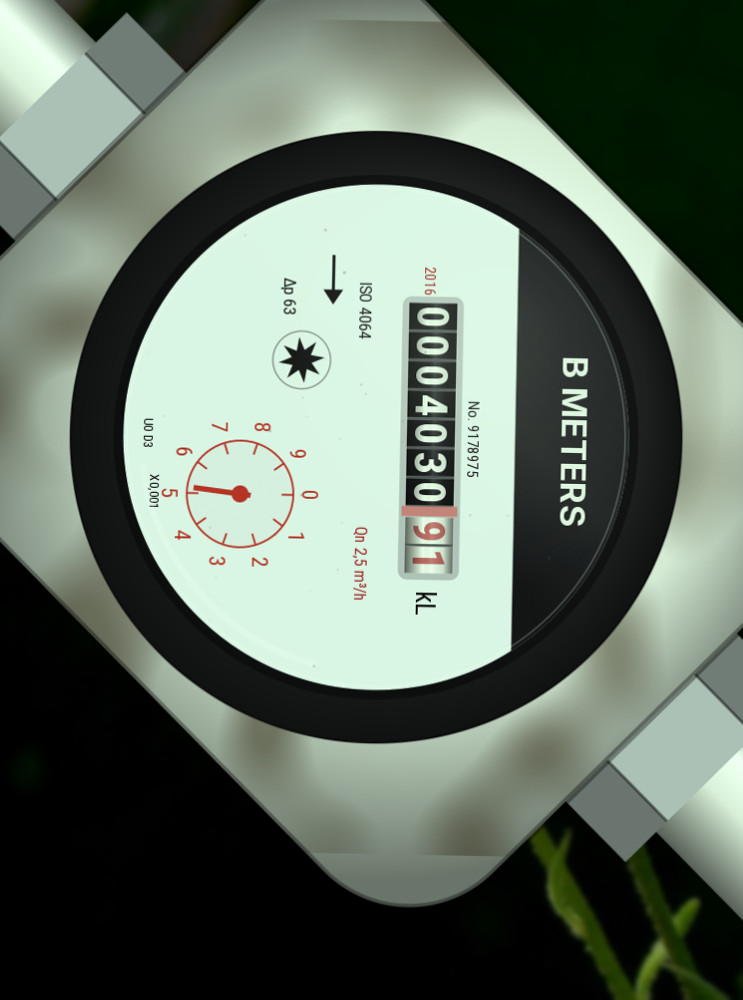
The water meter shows 4030.915 kL
